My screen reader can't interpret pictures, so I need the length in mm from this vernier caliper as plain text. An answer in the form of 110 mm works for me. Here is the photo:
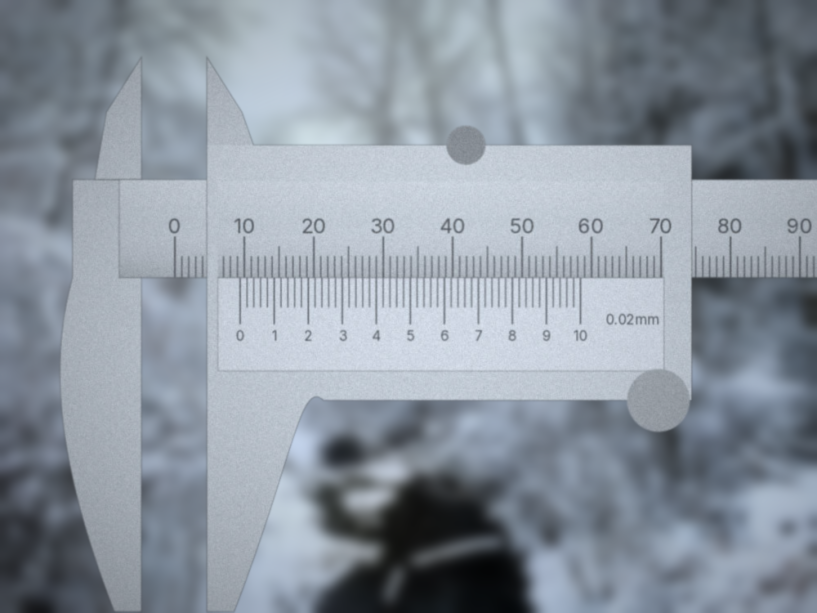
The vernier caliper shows 9.4 mm
